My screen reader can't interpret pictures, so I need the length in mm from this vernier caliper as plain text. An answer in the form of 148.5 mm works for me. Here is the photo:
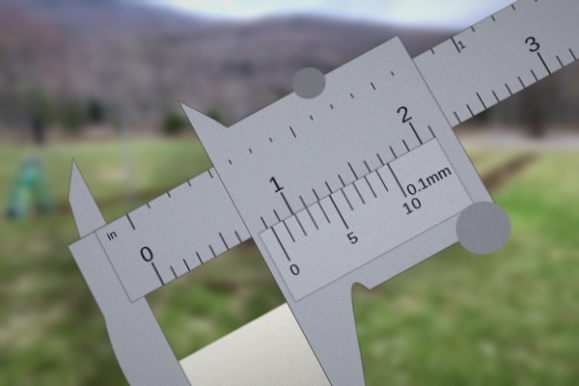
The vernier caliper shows 8.3 mm
